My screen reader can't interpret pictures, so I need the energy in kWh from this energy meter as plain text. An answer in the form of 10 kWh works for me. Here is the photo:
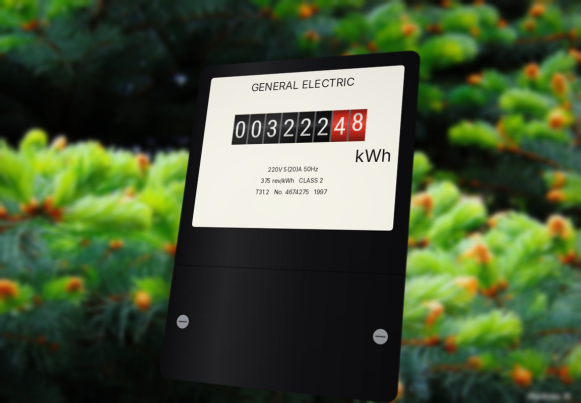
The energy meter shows 3222.48 kWh
